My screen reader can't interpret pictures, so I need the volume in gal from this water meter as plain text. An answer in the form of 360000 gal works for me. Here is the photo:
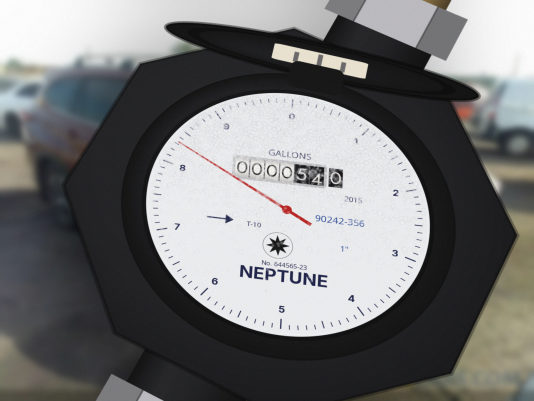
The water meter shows 538.3 gal
